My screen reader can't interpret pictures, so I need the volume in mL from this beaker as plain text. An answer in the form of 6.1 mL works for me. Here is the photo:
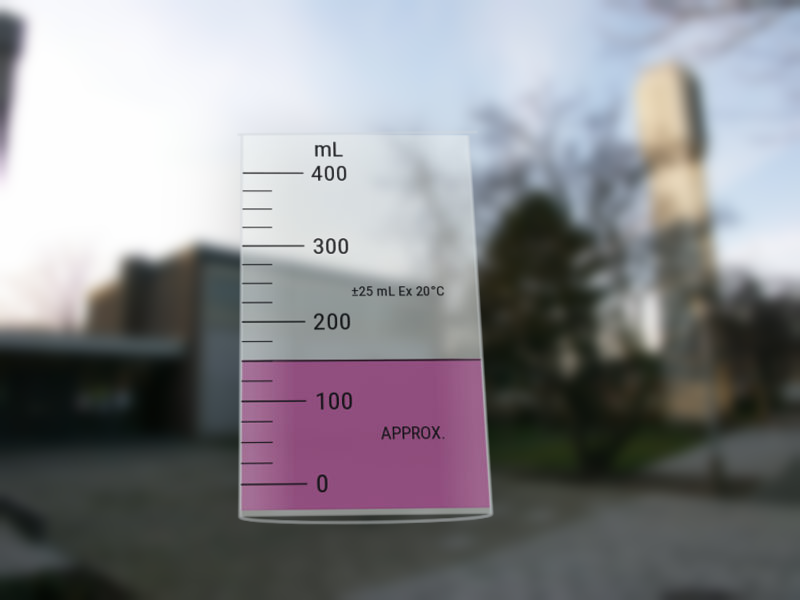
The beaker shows 150 mL
